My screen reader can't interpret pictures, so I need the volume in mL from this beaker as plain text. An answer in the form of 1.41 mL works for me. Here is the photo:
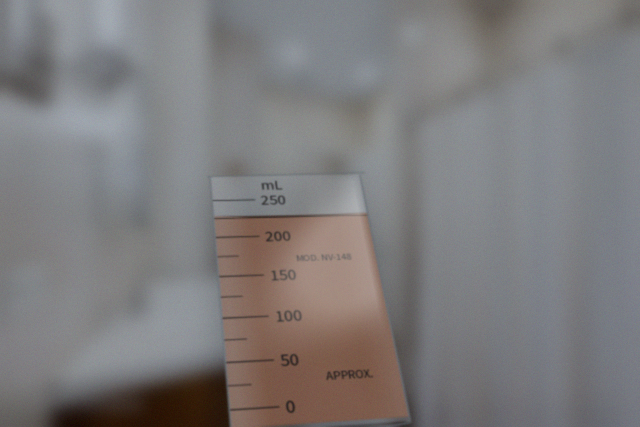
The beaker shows 225 mL
